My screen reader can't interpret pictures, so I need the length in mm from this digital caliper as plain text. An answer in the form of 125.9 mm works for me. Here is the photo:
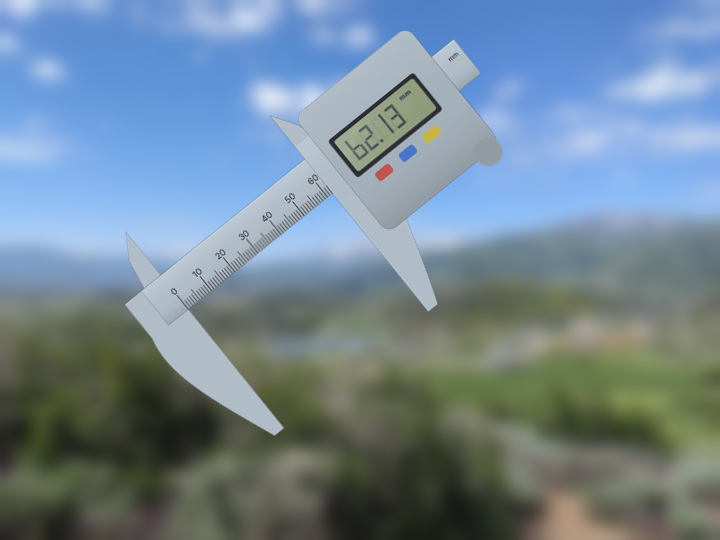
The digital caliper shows 62.13 mm
